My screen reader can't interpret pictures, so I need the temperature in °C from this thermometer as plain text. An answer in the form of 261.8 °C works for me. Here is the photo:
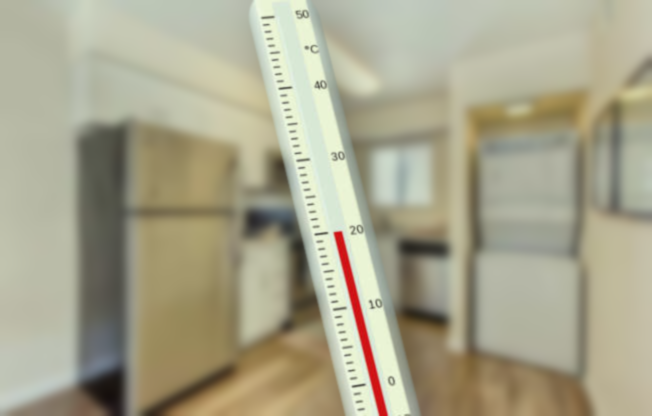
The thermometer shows 20 °C
